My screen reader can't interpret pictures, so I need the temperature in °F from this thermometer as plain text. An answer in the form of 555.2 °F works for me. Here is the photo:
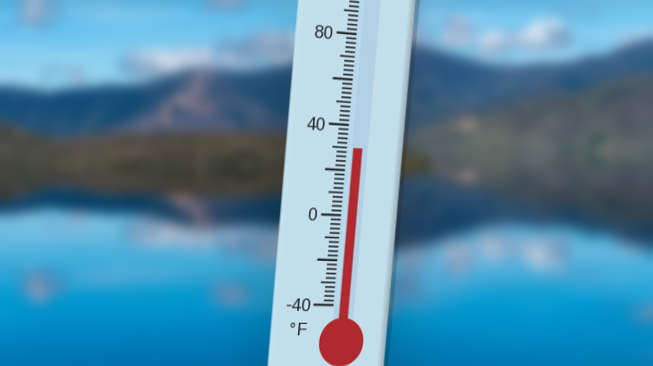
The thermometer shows 30 °F
